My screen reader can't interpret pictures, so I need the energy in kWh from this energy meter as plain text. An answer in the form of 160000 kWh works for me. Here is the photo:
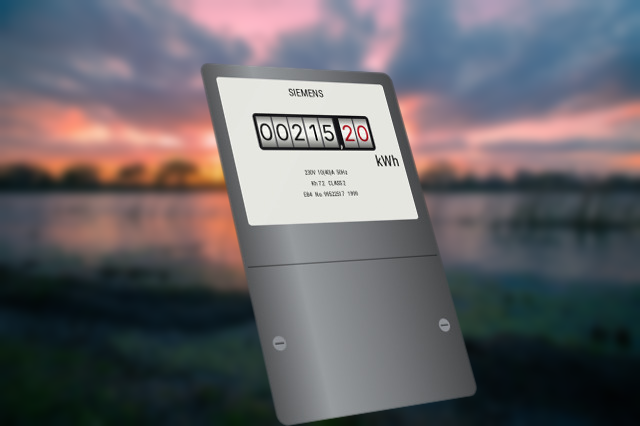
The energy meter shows 215.20 kWh
